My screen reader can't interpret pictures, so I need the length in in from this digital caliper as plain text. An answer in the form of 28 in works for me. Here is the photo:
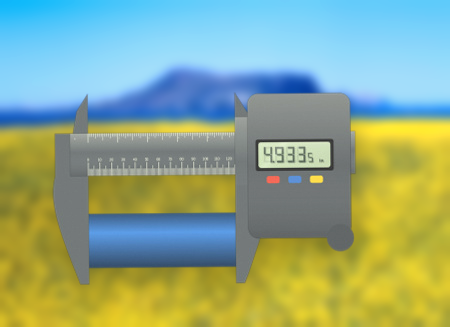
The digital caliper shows 4.9335 in
